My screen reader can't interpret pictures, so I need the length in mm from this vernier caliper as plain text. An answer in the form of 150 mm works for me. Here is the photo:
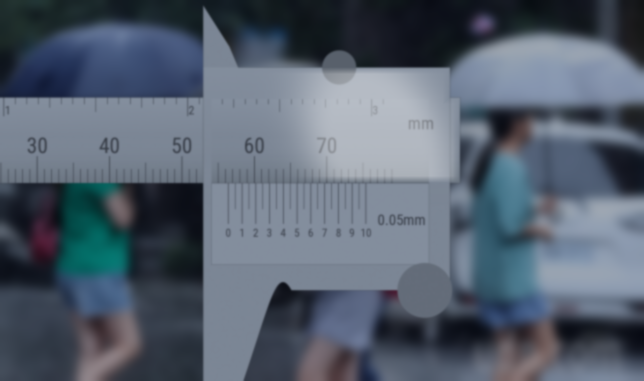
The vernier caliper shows 56.4 mm
